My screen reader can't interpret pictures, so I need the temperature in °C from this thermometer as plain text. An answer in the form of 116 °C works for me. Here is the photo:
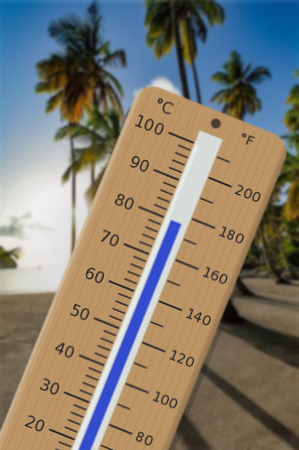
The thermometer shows 80 °C
